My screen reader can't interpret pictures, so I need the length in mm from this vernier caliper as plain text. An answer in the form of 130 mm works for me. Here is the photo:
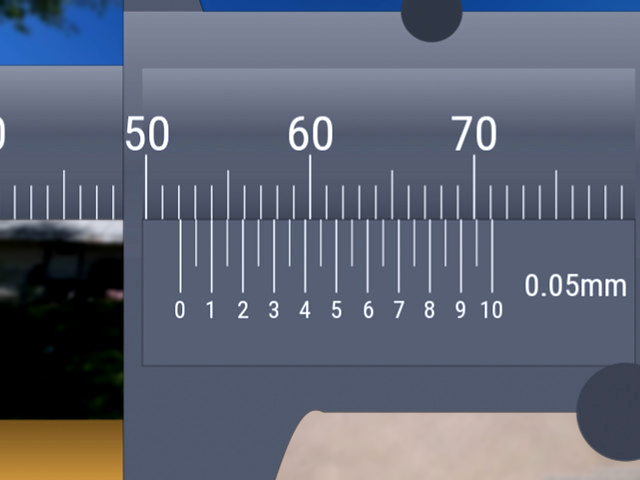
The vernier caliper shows 52.1 mm
